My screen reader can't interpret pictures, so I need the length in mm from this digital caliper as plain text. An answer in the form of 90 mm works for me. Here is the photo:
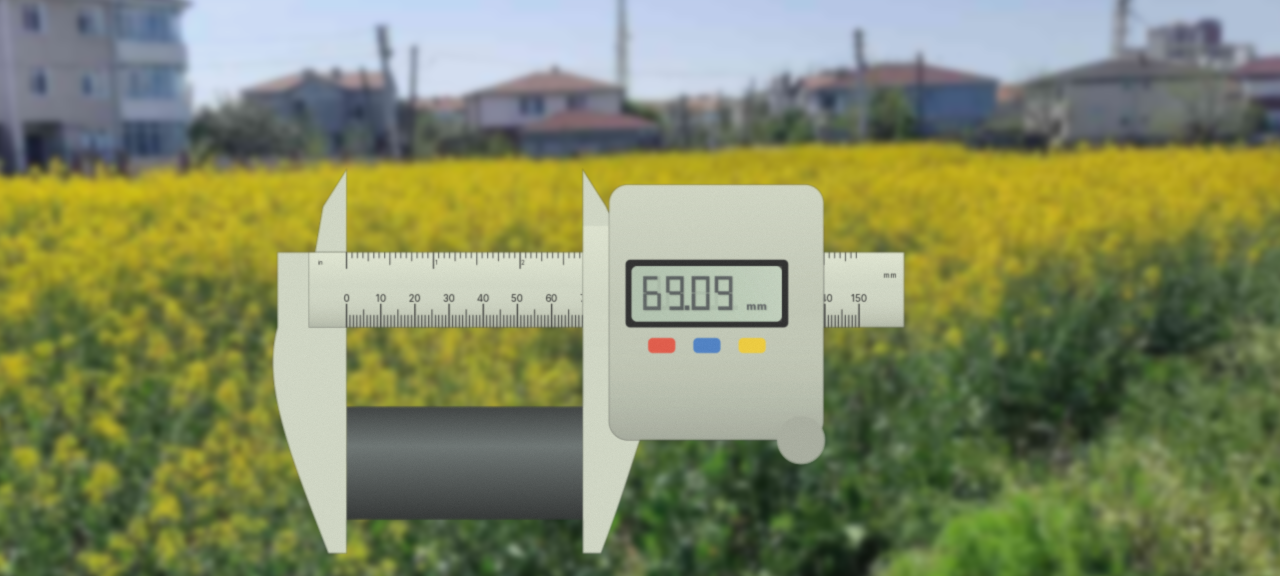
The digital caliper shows 69.09 mm
